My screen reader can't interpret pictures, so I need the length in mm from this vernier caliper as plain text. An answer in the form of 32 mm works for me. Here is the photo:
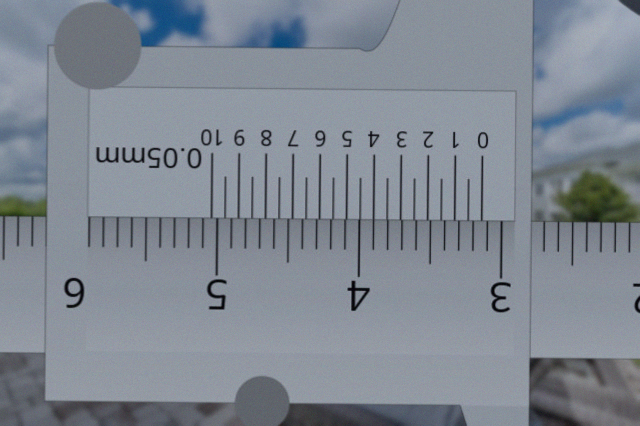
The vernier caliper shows 31.4 mm
